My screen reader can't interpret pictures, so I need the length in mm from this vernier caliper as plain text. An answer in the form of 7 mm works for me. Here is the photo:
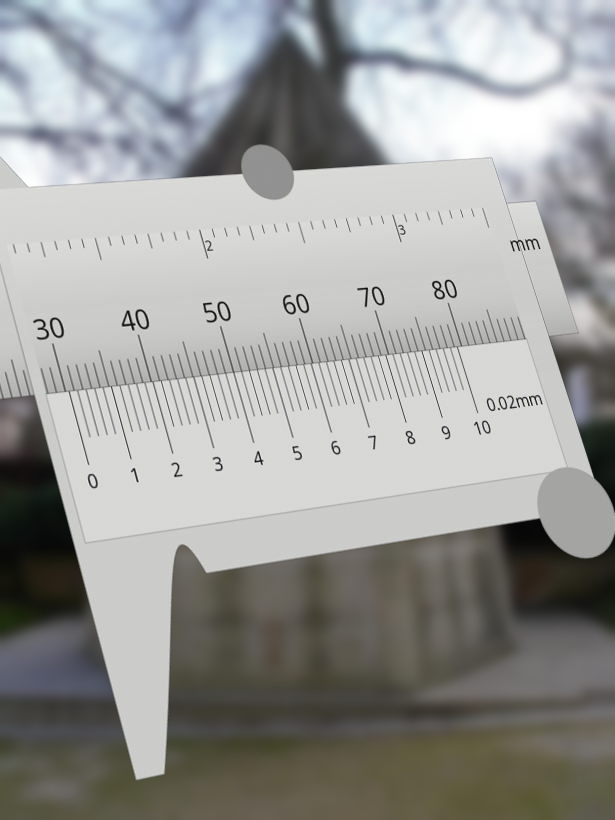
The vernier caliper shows 30.4 mm
